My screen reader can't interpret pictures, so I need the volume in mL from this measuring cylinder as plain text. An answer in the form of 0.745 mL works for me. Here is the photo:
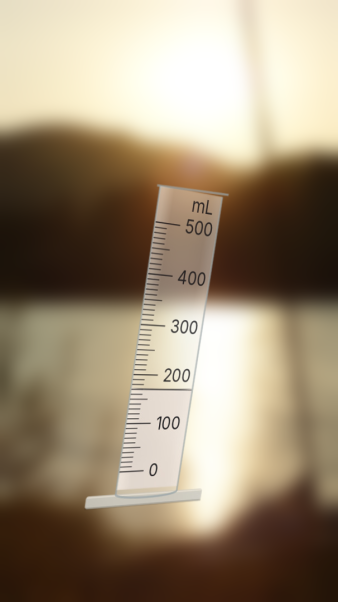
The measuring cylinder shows 170 mL
